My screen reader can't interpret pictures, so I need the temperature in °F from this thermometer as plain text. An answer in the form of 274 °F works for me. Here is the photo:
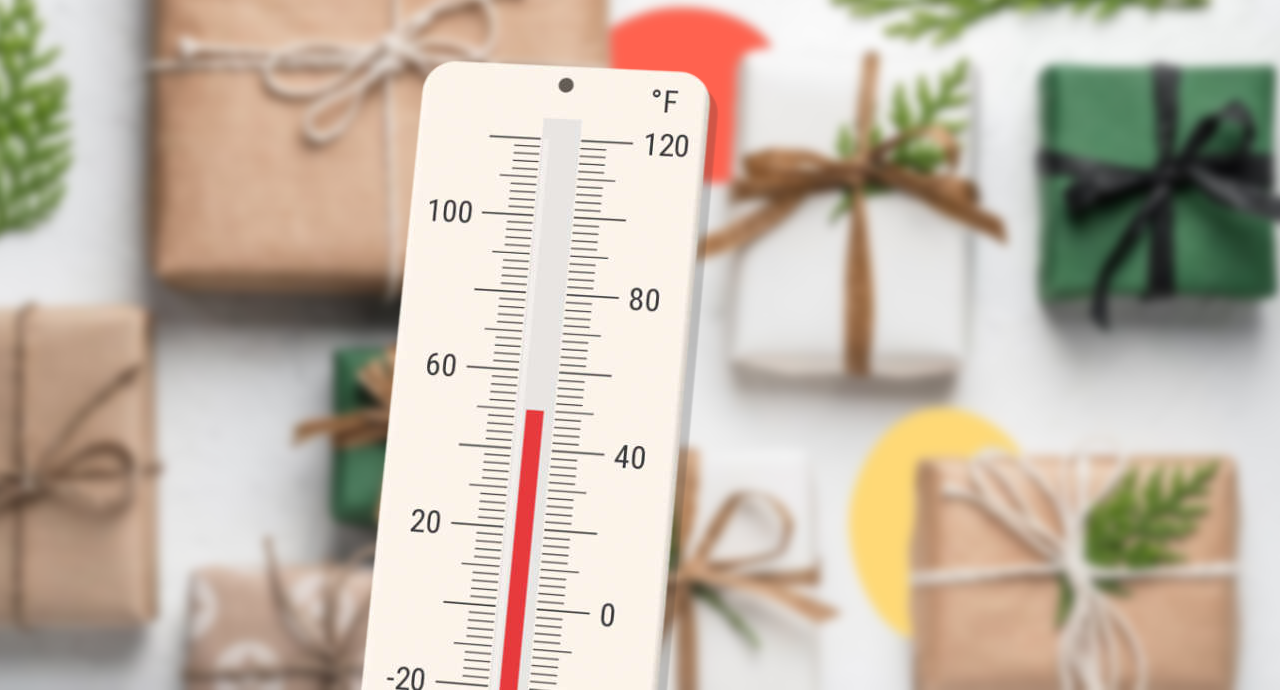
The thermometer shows 50 °F
